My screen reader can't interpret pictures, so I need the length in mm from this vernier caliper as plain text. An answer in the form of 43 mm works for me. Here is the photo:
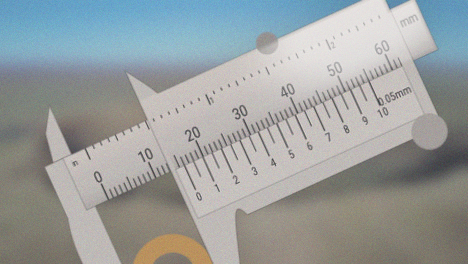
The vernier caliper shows 16.0 mm
